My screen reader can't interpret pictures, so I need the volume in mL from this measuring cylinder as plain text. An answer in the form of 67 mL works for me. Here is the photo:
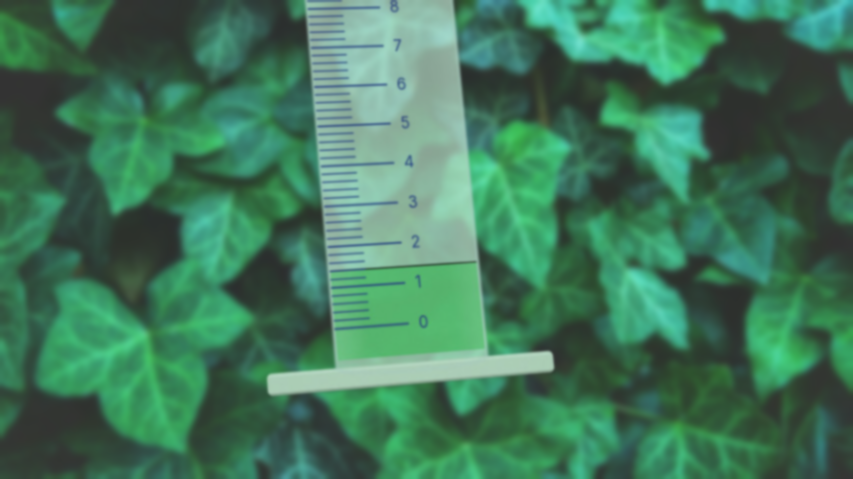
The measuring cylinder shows 1.4 mL
